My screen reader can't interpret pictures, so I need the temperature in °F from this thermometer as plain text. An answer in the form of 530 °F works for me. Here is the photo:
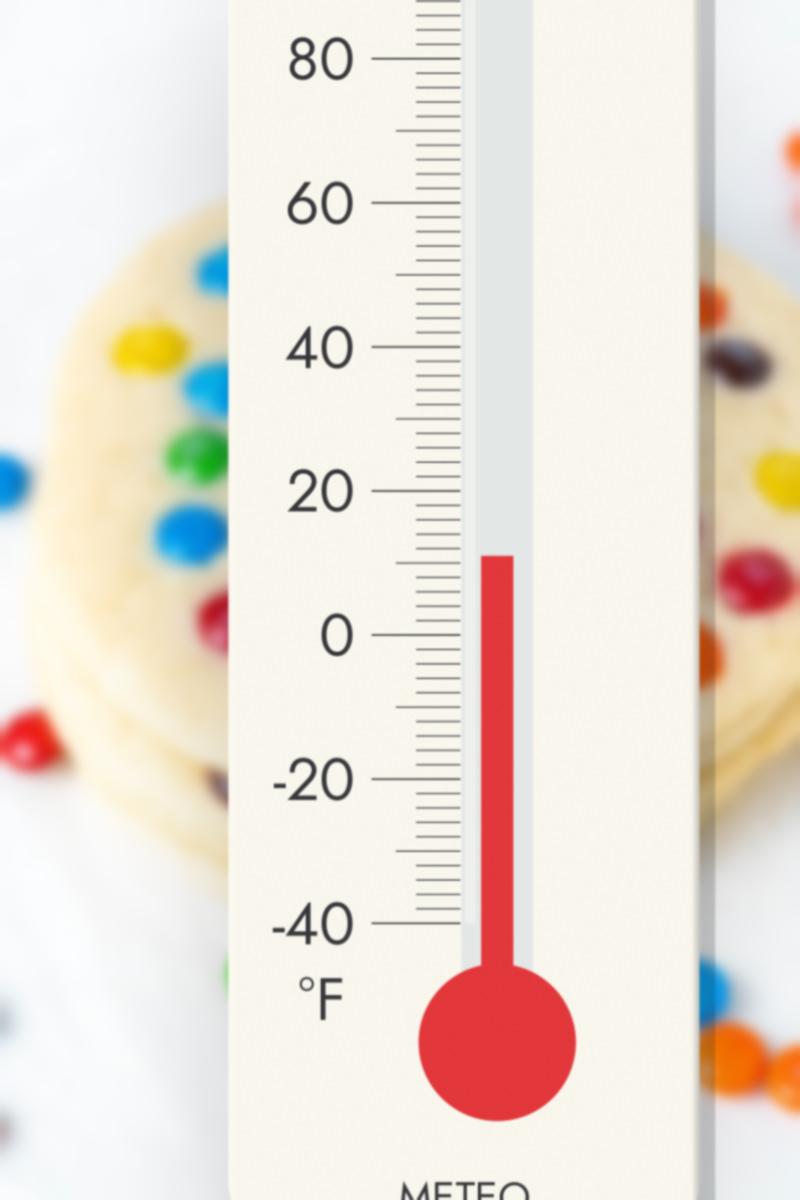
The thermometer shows 11 °F
